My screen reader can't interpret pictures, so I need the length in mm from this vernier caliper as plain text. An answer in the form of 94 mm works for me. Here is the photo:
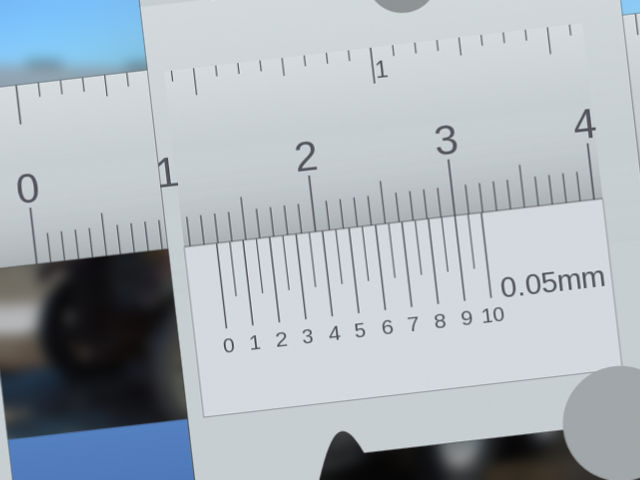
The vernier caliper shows 12.9 mm
